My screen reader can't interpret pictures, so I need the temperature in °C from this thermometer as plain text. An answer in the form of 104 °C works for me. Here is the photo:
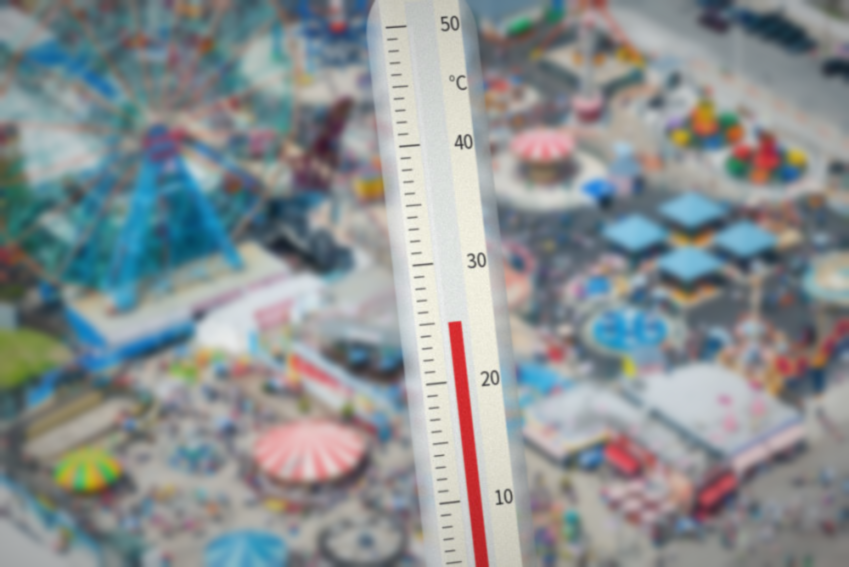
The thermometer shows 25 °C
